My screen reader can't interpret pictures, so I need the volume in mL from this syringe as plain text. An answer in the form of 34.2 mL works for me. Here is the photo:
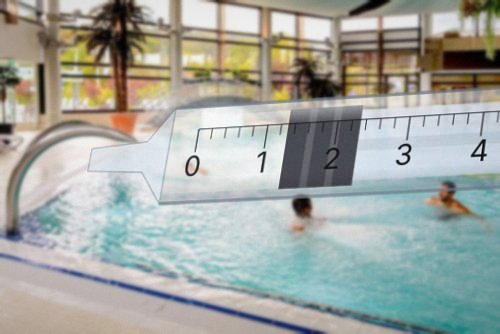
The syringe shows 1.3 mL
